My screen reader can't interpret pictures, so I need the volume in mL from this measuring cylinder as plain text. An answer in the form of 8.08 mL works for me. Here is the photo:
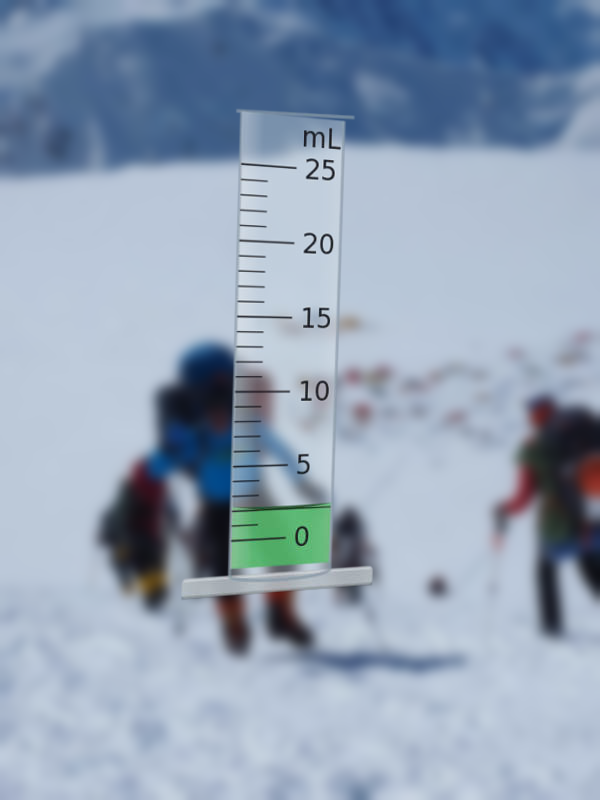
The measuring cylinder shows 2 mL
